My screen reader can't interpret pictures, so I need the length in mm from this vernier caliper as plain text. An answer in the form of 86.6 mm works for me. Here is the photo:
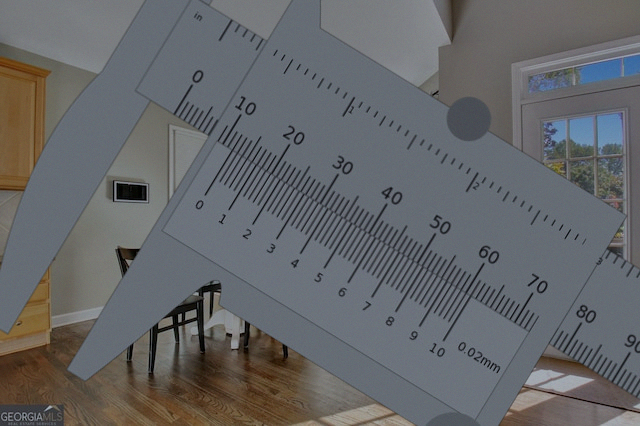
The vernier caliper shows 12.0 mm
